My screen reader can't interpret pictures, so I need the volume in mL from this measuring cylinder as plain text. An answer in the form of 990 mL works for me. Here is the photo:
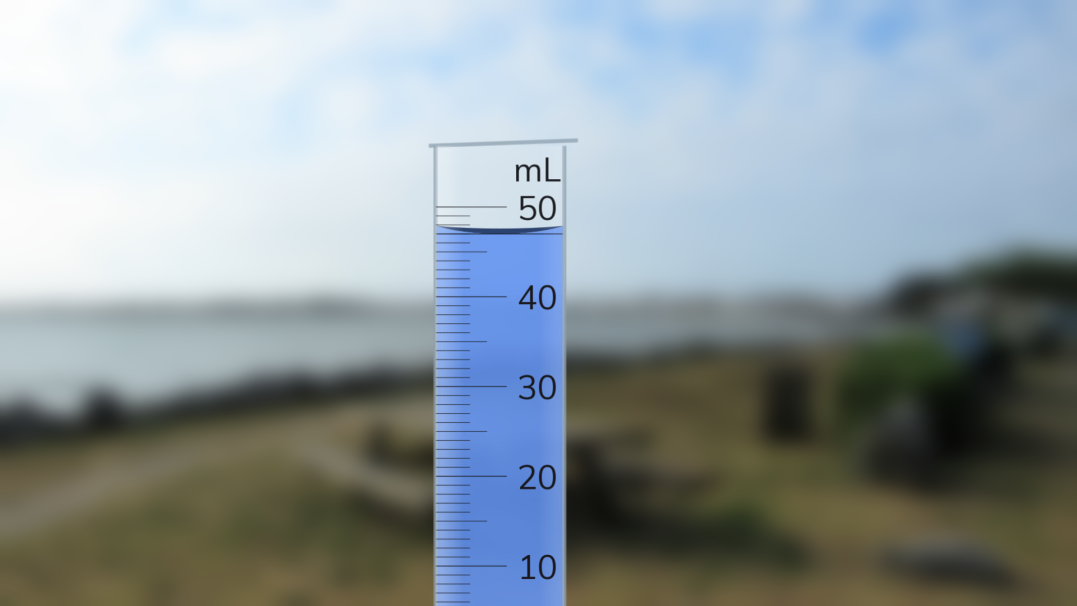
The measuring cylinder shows 47 mL
